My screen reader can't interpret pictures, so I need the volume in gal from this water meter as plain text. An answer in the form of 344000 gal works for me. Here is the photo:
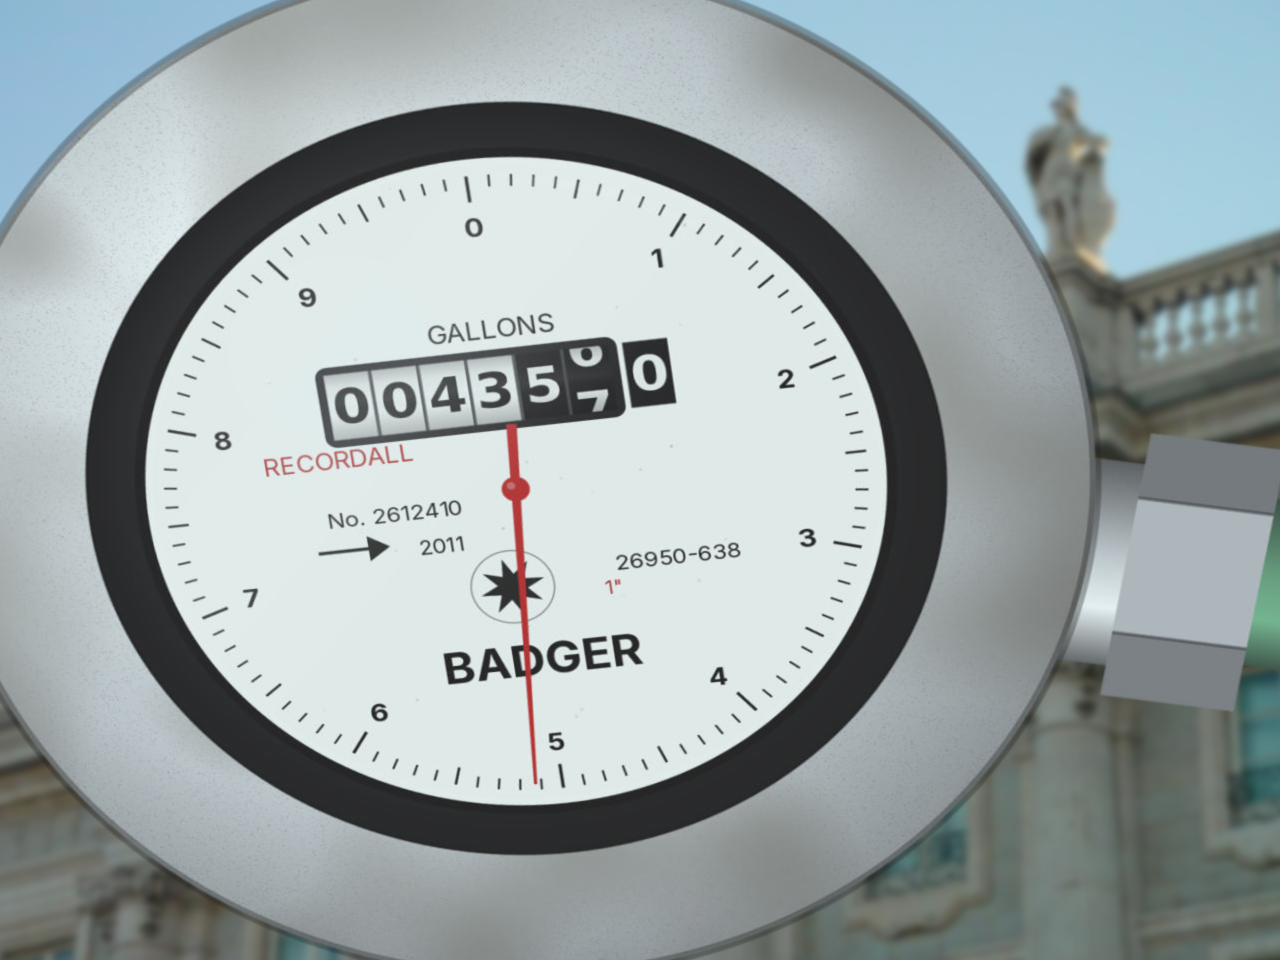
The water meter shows 43565.1 gal
